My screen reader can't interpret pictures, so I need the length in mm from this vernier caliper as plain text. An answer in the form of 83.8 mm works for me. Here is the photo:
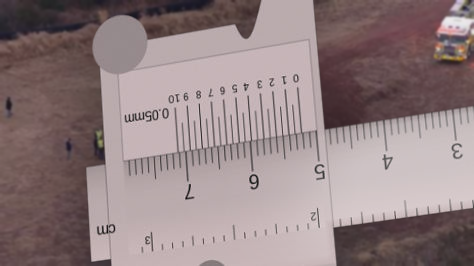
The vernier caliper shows 52.2 mm
